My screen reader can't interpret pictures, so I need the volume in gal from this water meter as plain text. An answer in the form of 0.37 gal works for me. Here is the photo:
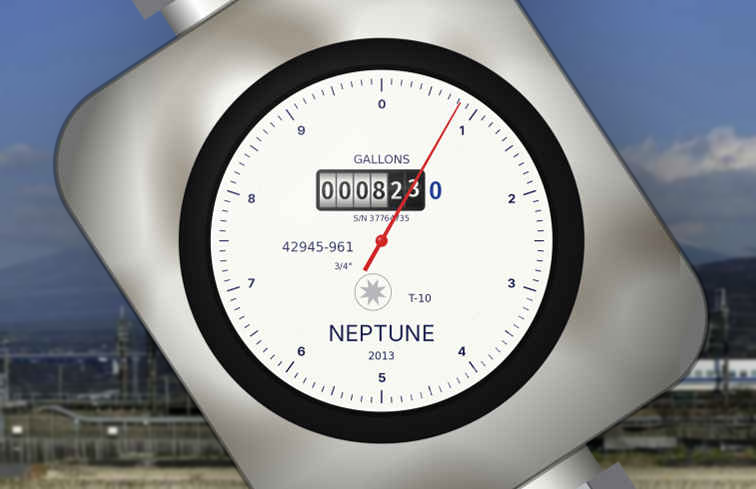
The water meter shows 8230.8 gal
